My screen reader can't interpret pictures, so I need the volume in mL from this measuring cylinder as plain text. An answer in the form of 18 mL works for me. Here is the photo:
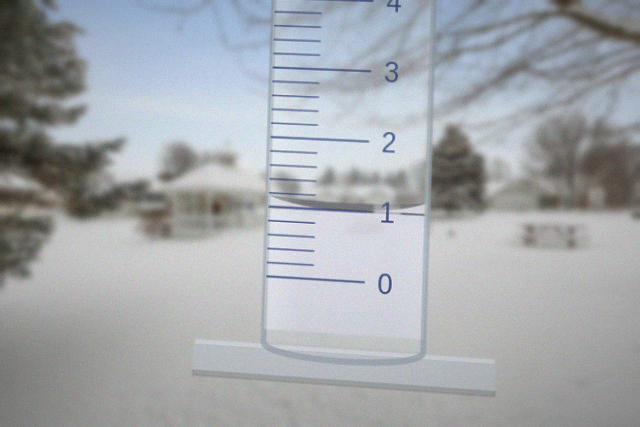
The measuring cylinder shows 1 mL
